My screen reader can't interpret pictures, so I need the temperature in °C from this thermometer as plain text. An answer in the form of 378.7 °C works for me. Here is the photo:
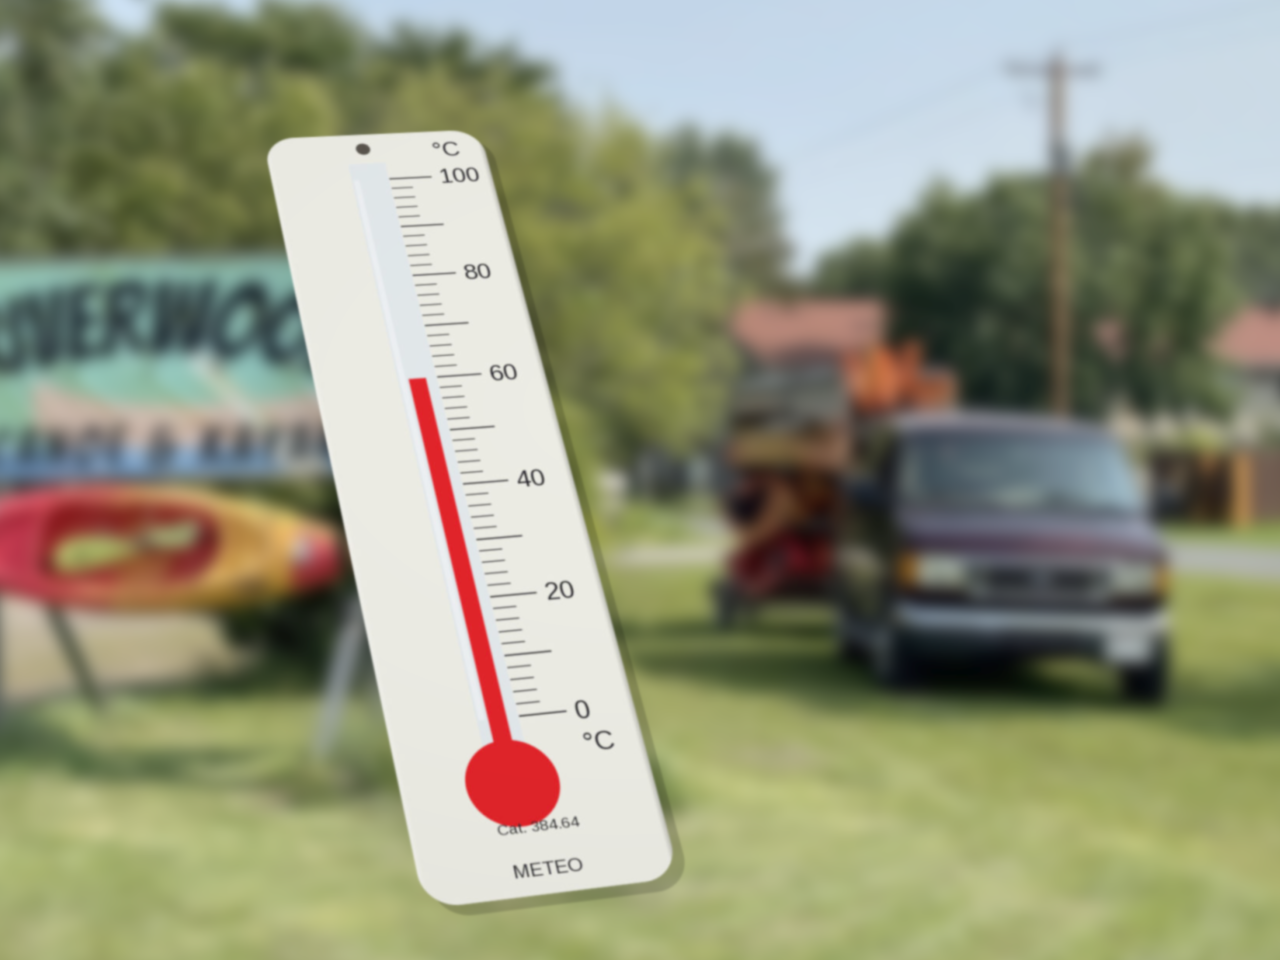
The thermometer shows 60 °C
